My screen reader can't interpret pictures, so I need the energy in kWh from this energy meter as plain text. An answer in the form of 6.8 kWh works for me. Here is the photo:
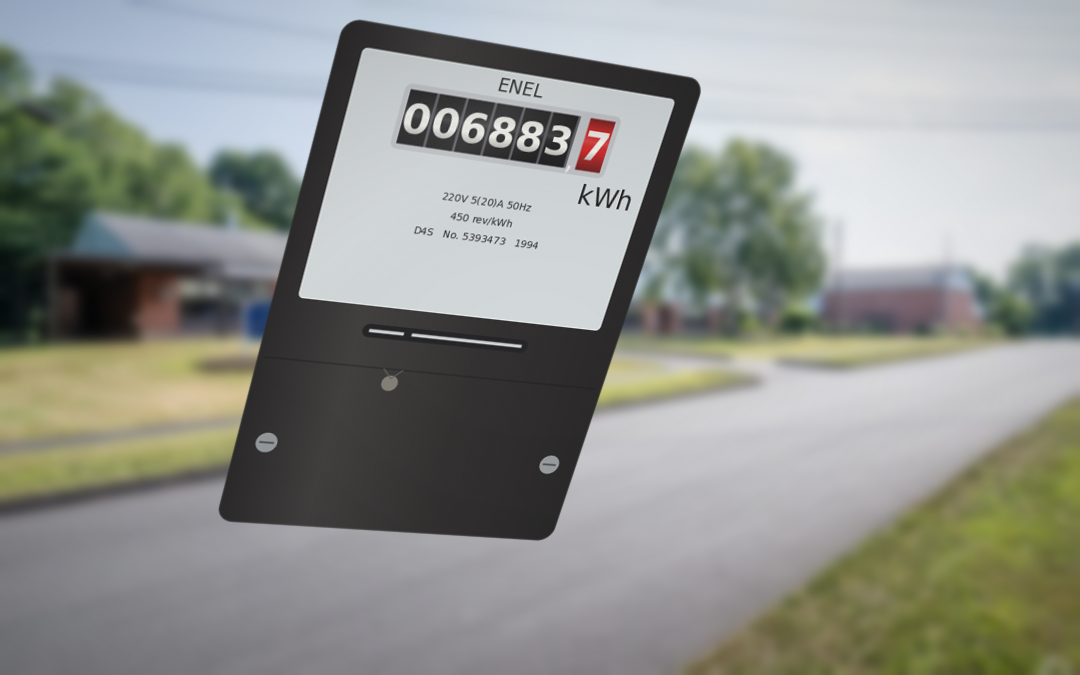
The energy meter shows 6883.7 kWh
